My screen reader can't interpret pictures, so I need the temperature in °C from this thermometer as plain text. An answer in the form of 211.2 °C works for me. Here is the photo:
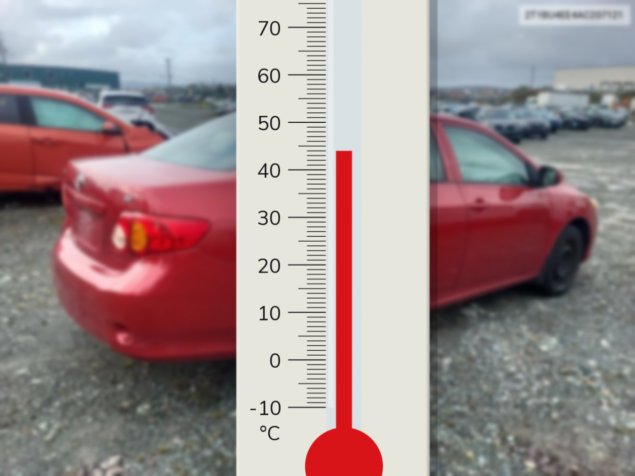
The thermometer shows 44 °C
